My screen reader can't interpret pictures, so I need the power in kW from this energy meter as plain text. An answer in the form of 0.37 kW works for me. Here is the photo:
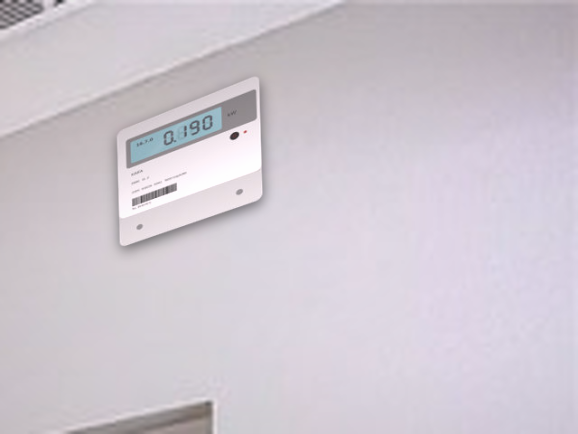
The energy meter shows 0.190 kW
